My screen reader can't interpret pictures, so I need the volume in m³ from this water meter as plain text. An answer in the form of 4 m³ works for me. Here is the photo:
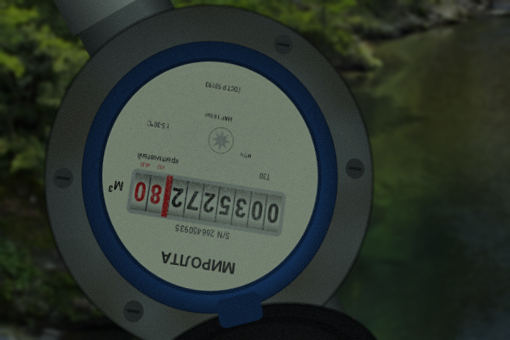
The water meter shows 35272.80 m³
